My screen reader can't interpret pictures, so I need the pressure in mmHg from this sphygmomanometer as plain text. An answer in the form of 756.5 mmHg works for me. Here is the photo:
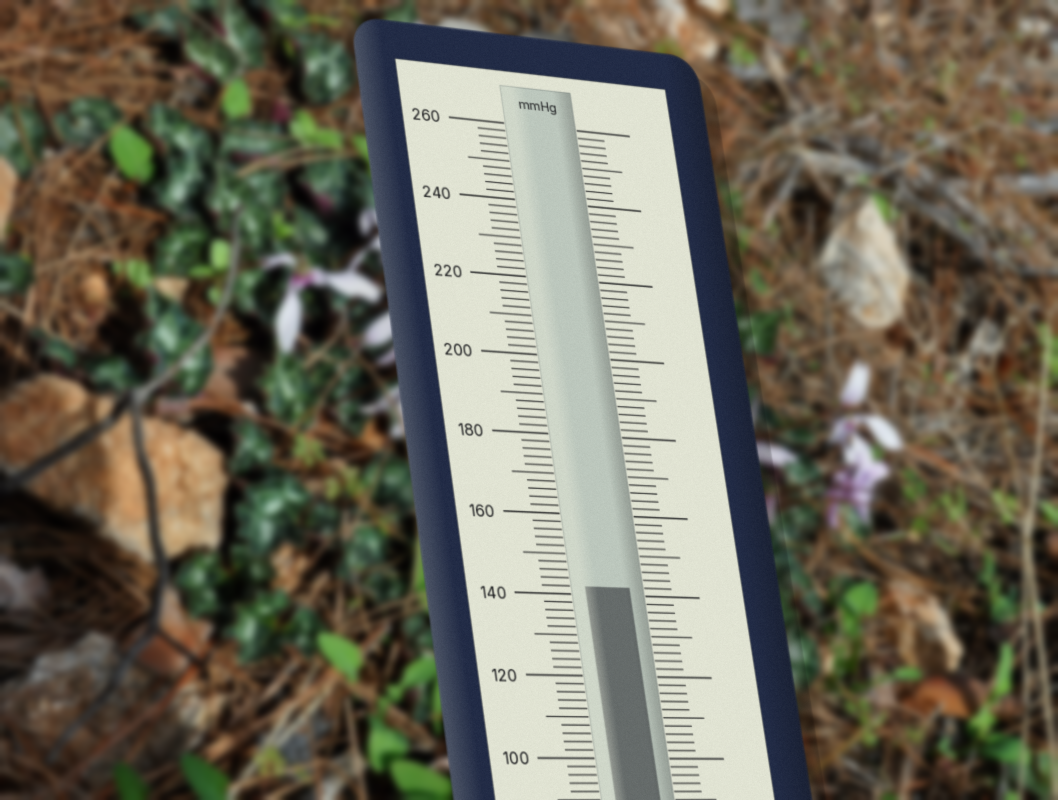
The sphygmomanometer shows 142 mmHg
